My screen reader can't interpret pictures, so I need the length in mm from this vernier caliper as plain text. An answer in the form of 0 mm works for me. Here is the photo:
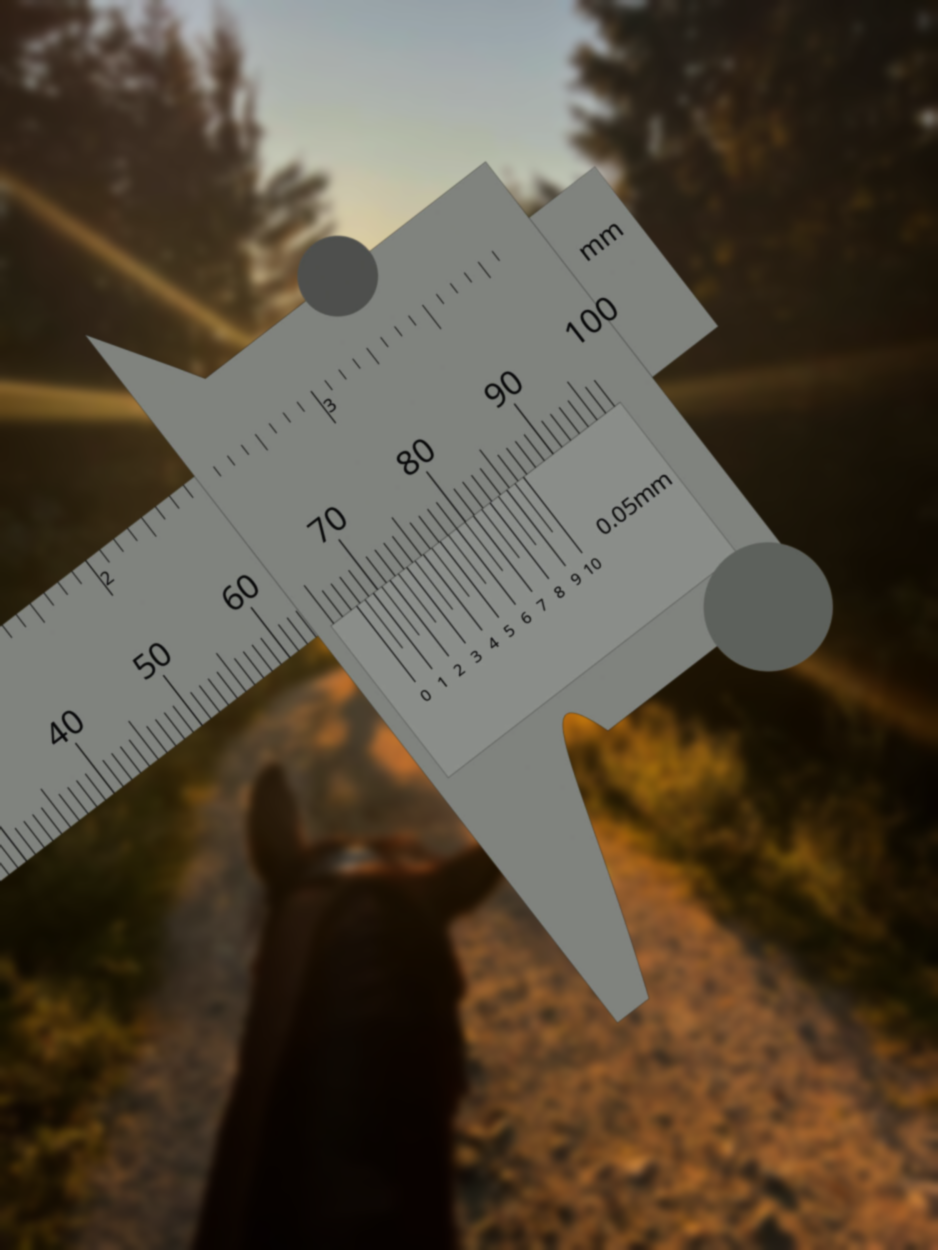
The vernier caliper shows 67.6 mm
